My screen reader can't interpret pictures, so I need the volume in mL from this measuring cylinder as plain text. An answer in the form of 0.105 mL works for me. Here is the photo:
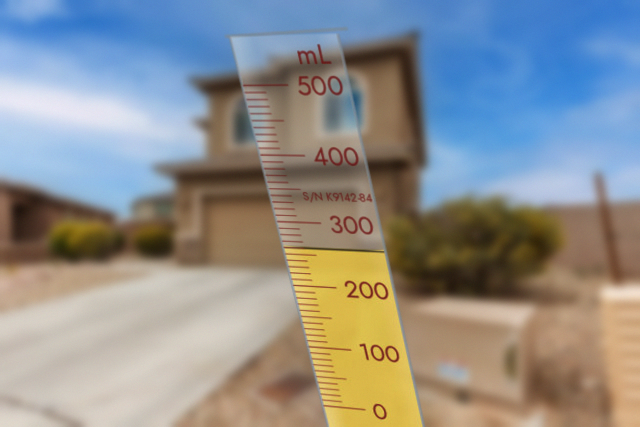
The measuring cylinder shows 260 mL
